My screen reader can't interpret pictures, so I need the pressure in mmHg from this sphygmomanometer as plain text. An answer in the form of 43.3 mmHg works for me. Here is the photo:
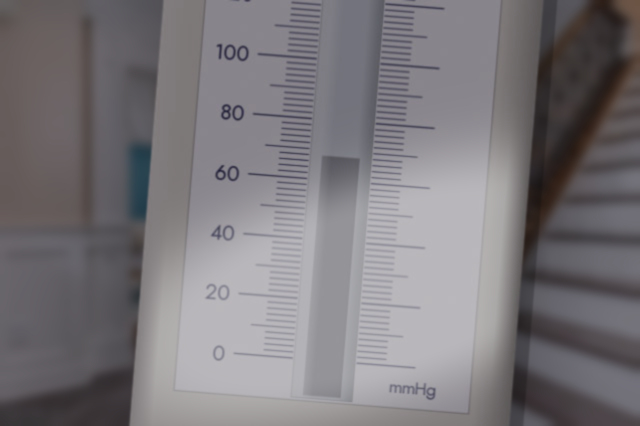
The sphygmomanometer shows 68 mmHg
